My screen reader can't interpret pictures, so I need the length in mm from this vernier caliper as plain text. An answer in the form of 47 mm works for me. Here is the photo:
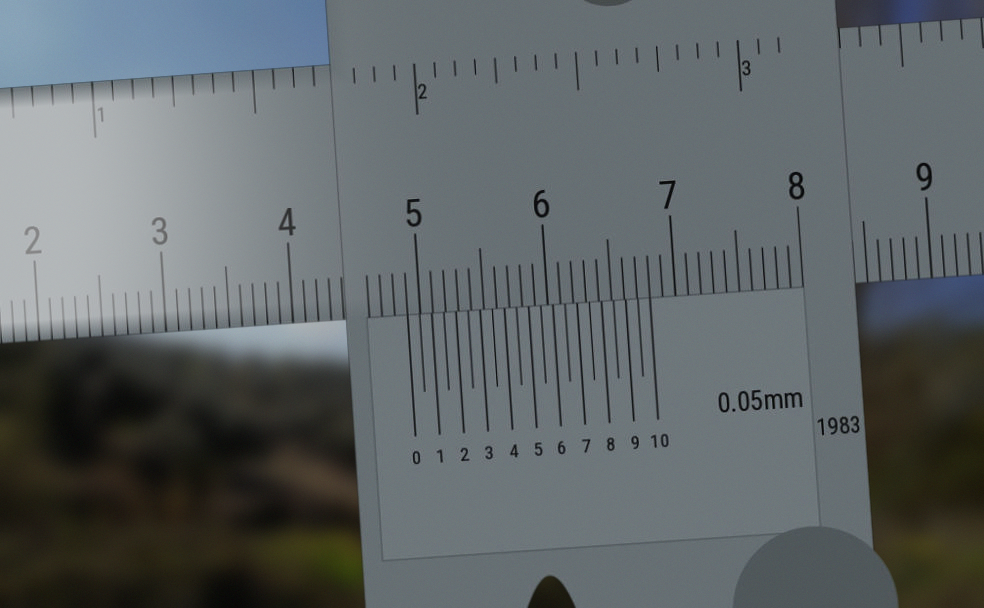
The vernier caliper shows 49.0 mm
